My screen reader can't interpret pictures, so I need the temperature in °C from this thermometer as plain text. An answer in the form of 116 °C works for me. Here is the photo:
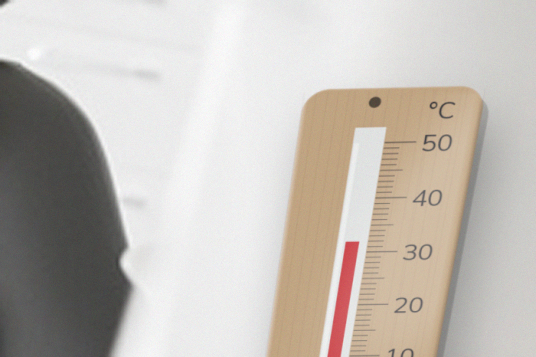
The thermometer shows 32 °C
